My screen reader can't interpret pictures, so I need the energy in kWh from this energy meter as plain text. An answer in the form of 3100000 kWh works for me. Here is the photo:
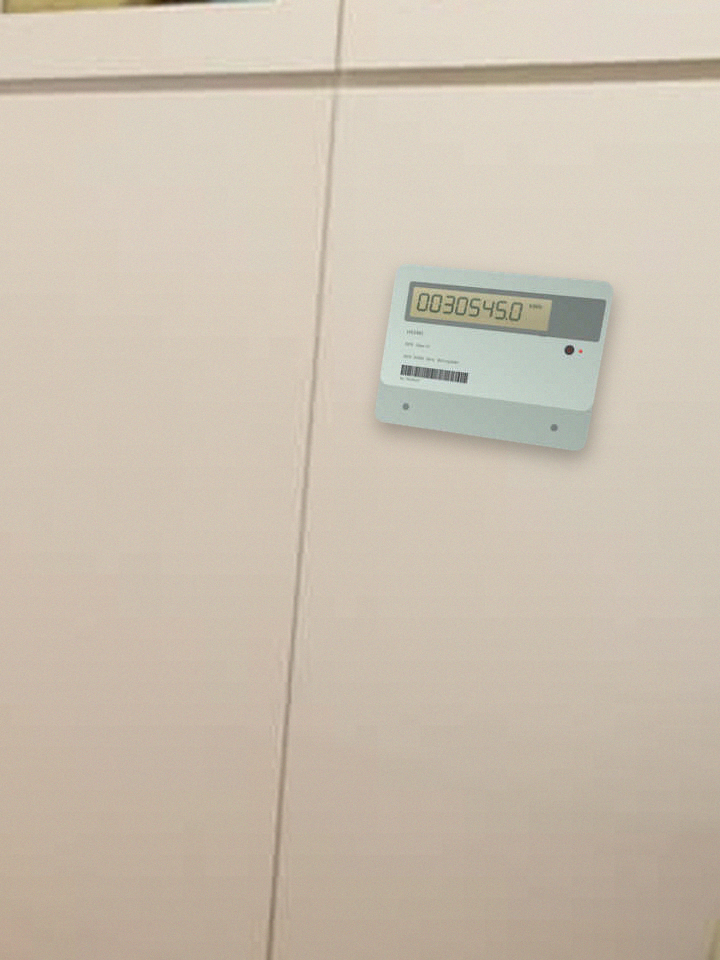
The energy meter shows 30545.0 kWh
